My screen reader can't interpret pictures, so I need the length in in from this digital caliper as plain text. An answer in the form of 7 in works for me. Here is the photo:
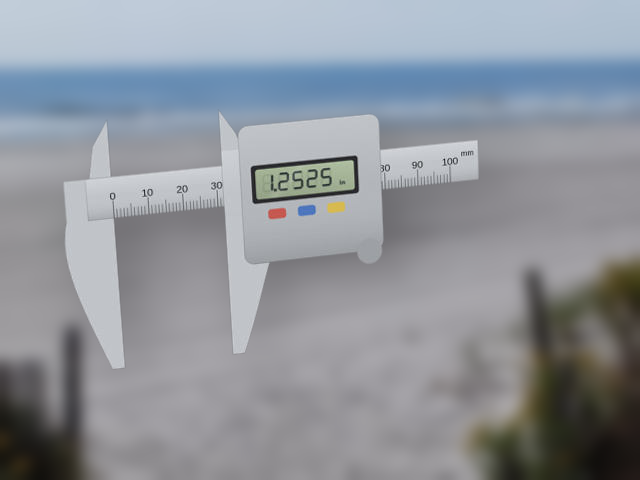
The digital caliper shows 1.2525 in
